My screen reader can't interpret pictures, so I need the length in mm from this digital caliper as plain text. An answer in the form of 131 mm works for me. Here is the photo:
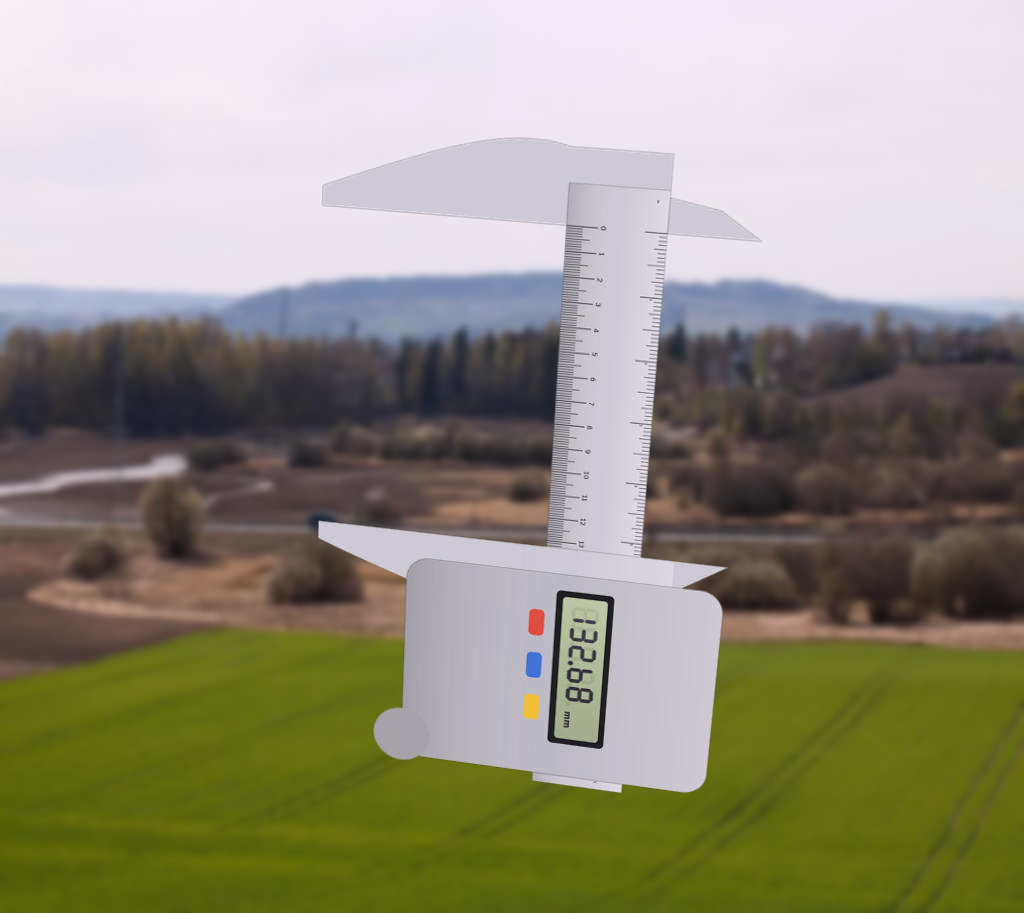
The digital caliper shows 132.68 mm
